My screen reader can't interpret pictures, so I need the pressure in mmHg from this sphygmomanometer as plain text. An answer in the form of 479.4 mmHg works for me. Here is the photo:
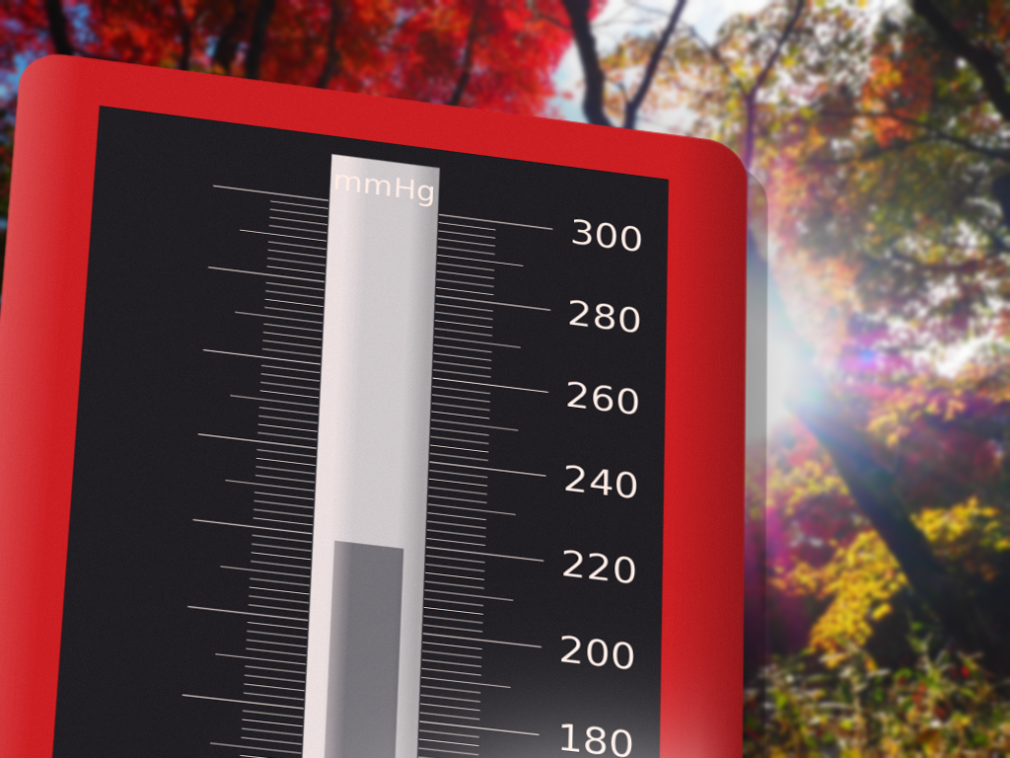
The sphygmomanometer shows 219 mmHg
